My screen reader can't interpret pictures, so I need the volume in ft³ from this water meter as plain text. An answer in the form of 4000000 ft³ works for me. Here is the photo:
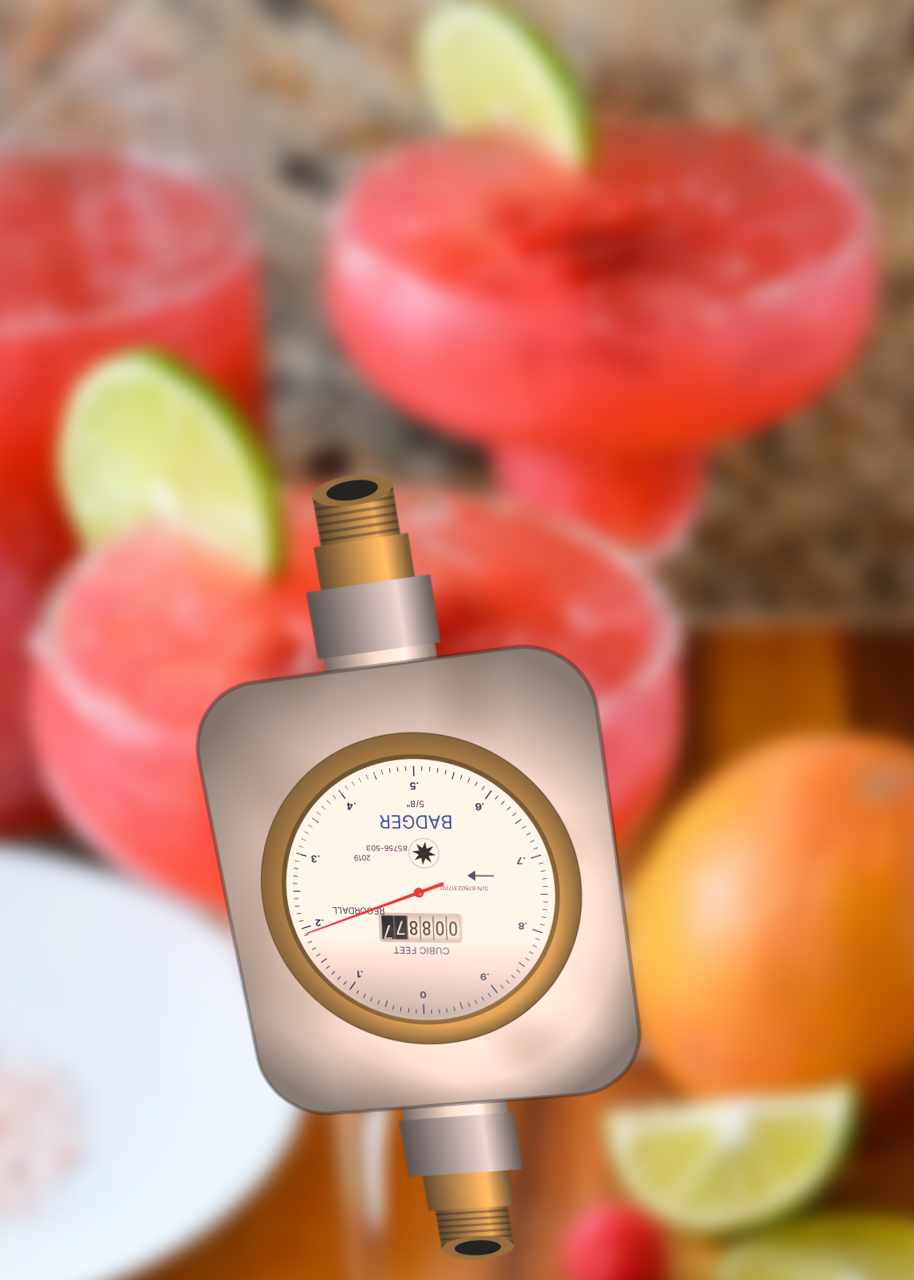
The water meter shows 8877.19 ft³
